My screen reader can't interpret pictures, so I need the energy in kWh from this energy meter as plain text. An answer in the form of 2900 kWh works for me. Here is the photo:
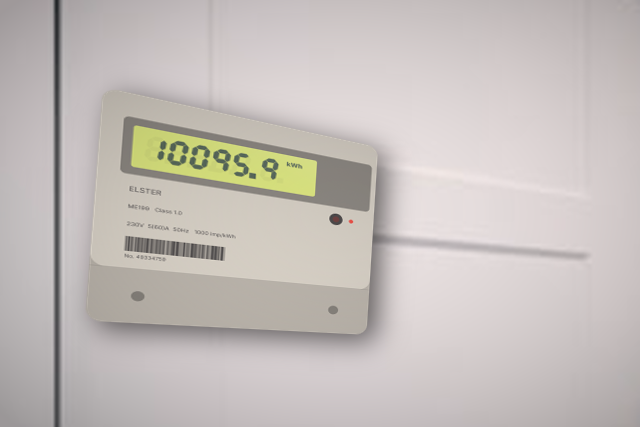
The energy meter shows 10095.9 kWh
